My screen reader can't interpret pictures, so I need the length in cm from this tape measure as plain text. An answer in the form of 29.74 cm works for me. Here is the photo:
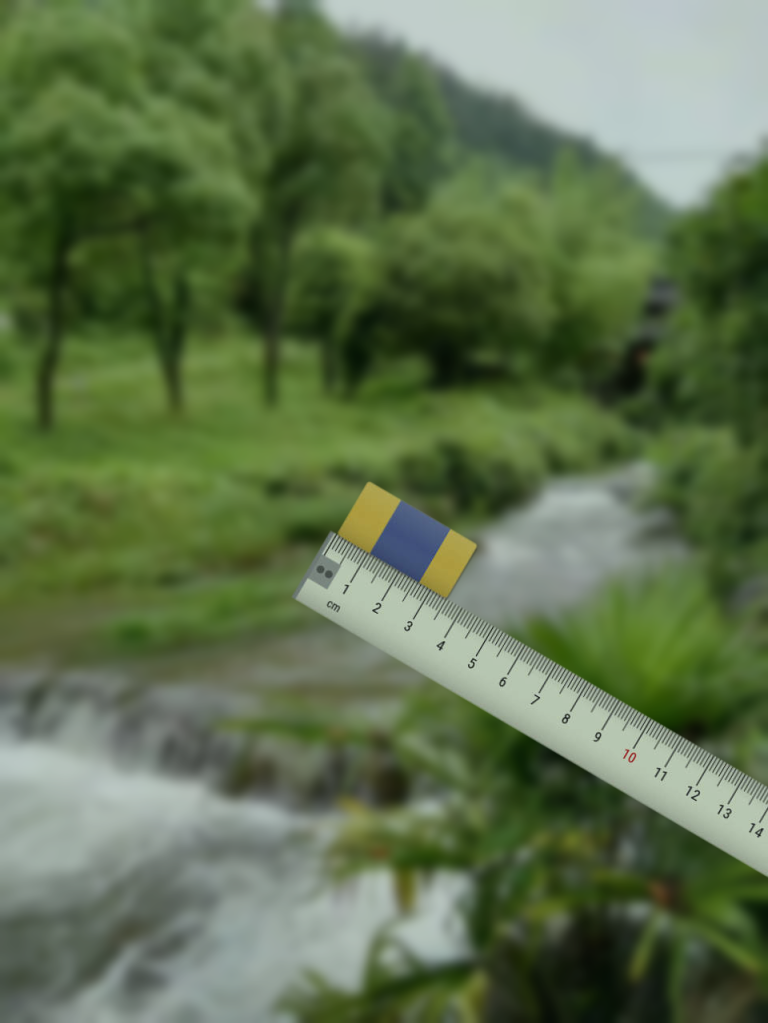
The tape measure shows 3.5 cm
